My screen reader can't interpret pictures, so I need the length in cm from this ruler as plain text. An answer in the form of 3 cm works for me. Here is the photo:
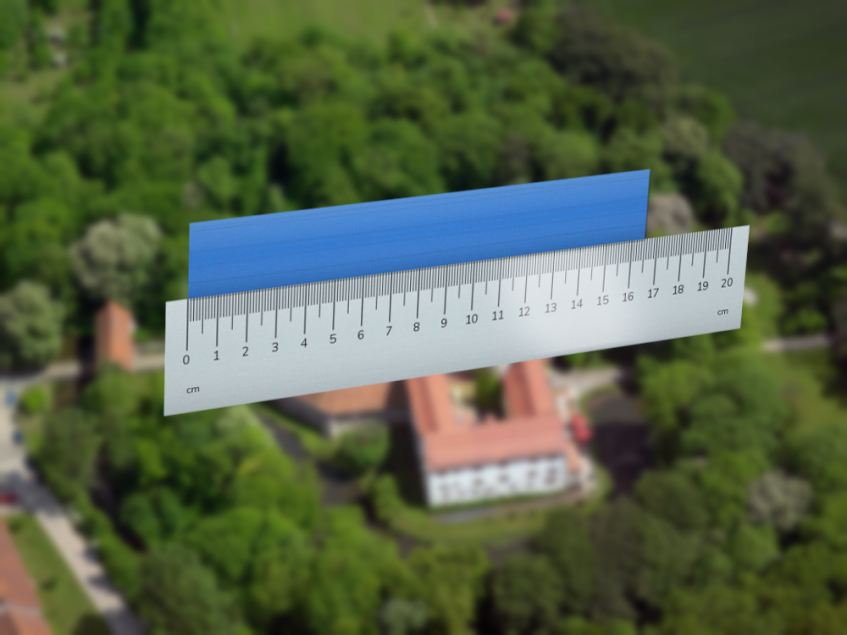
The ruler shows 16.5 cm
